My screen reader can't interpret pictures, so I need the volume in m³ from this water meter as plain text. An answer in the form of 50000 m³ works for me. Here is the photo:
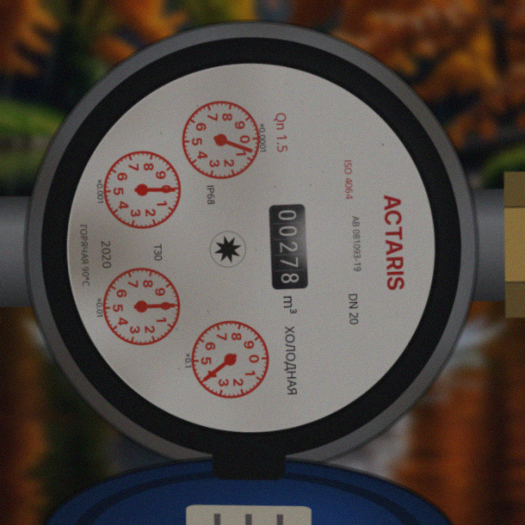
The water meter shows 278.4000 m³
